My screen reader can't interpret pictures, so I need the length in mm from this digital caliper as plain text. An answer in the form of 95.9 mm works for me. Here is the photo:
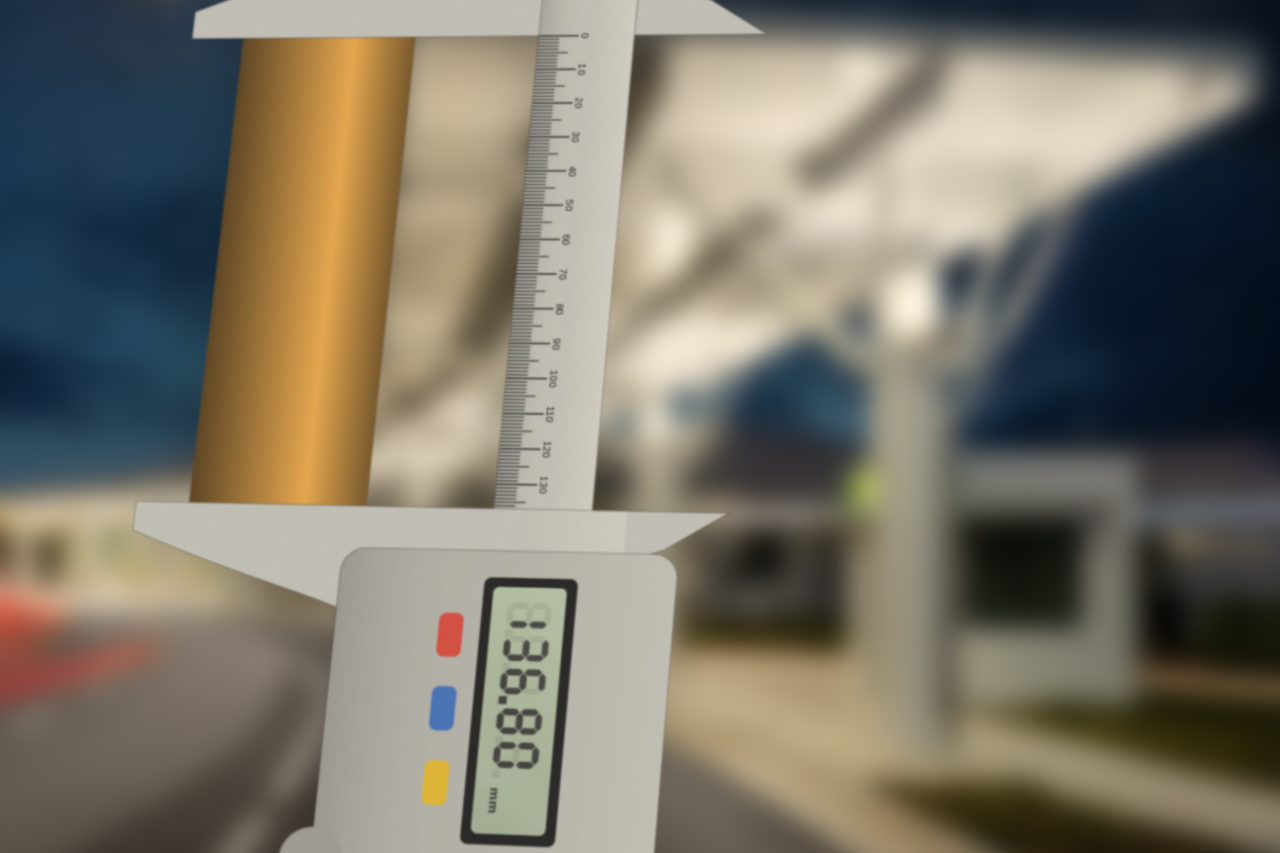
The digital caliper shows 136.80 mm
